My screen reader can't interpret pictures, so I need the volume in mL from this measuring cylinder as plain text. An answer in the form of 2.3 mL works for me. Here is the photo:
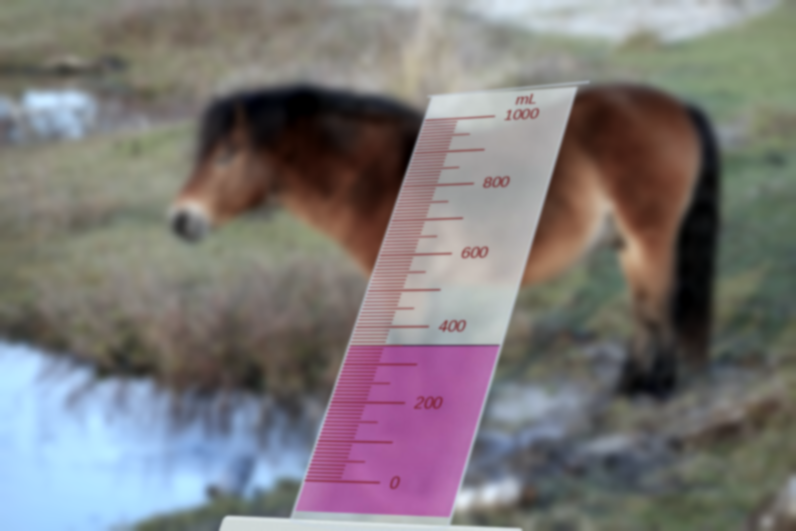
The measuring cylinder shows 350 mL
